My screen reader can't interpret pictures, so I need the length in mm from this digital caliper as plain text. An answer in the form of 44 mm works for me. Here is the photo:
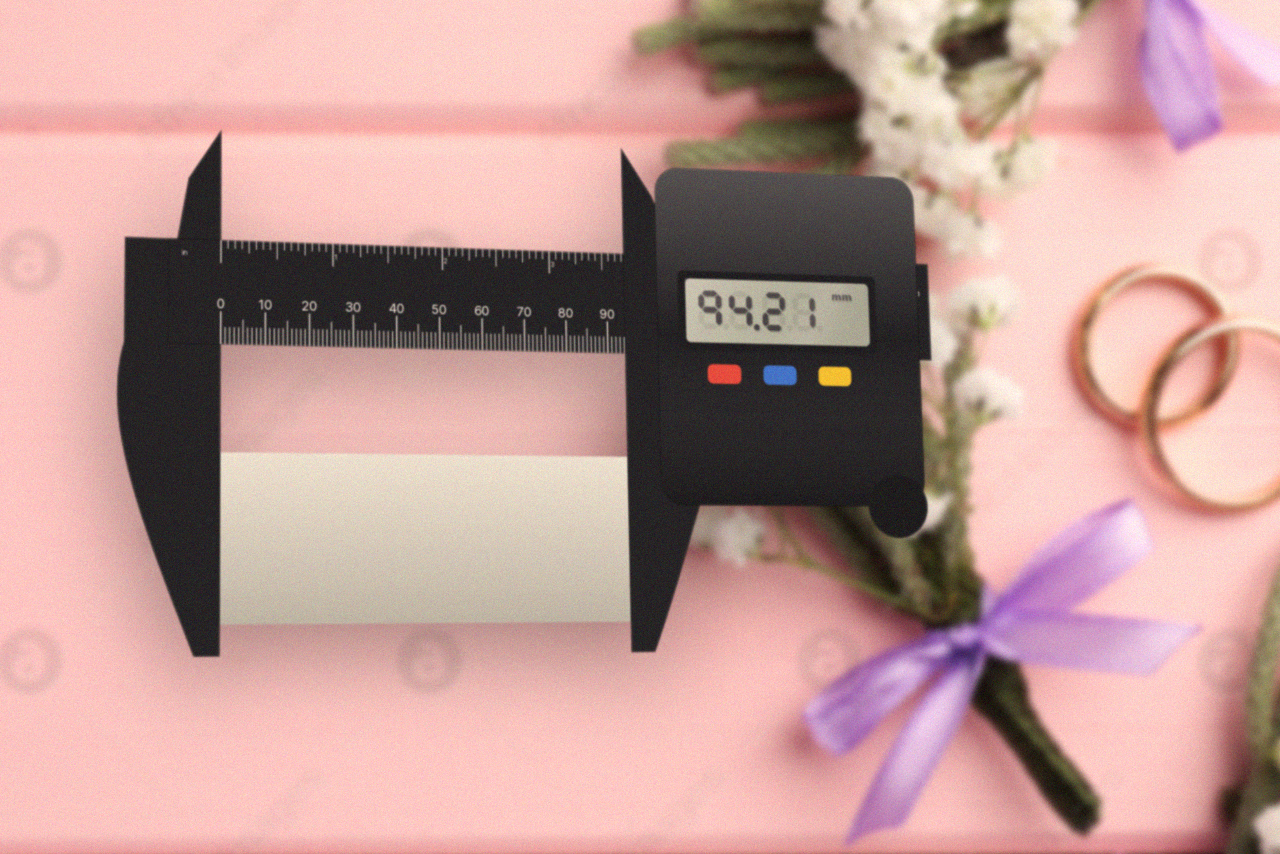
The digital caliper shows 94.21 mm
